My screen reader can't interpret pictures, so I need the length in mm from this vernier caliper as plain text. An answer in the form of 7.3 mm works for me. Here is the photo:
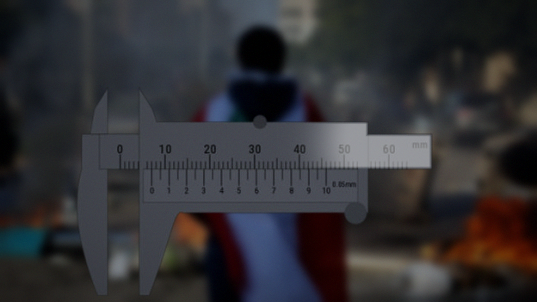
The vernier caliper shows 7.0 mm
